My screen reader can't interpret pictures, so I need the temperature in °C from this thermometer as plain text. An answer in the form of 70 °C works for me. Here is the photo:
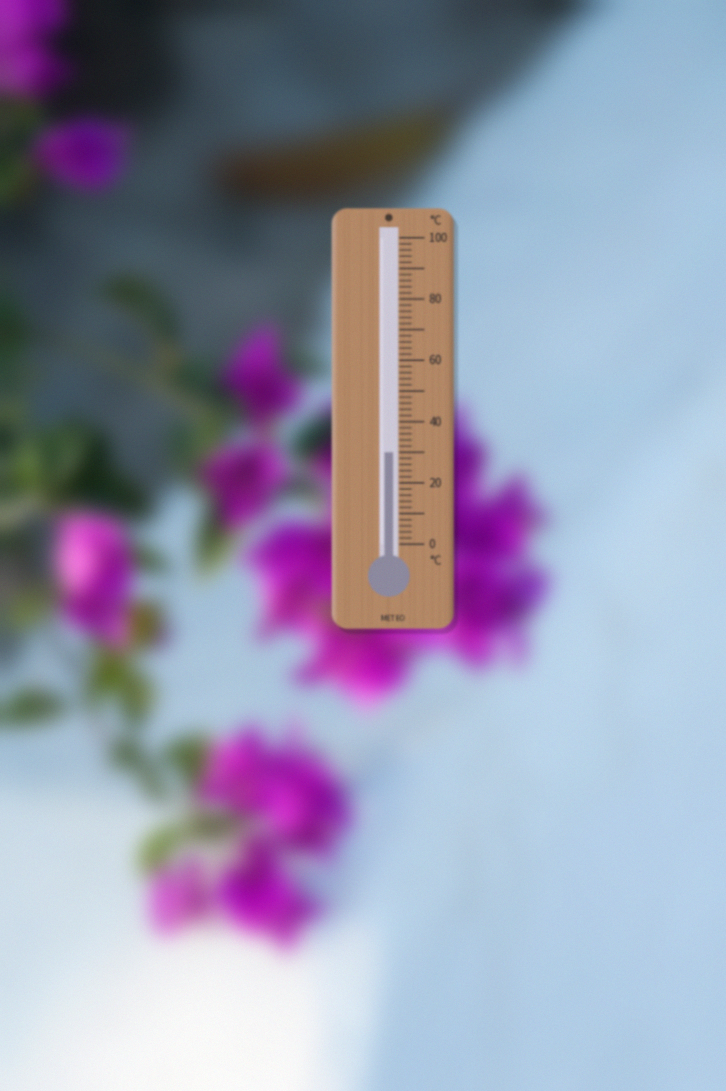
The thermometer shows 30 °C
